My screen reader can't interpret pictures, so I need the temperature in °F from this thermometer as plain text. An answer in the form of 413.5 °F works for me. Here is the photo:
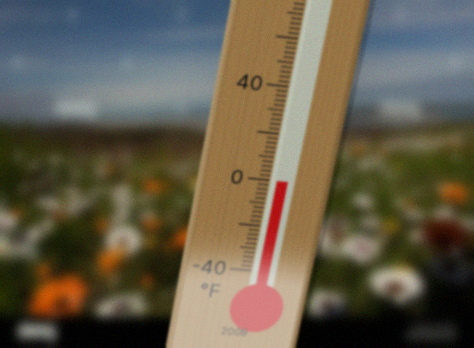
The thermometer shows 0 °F
